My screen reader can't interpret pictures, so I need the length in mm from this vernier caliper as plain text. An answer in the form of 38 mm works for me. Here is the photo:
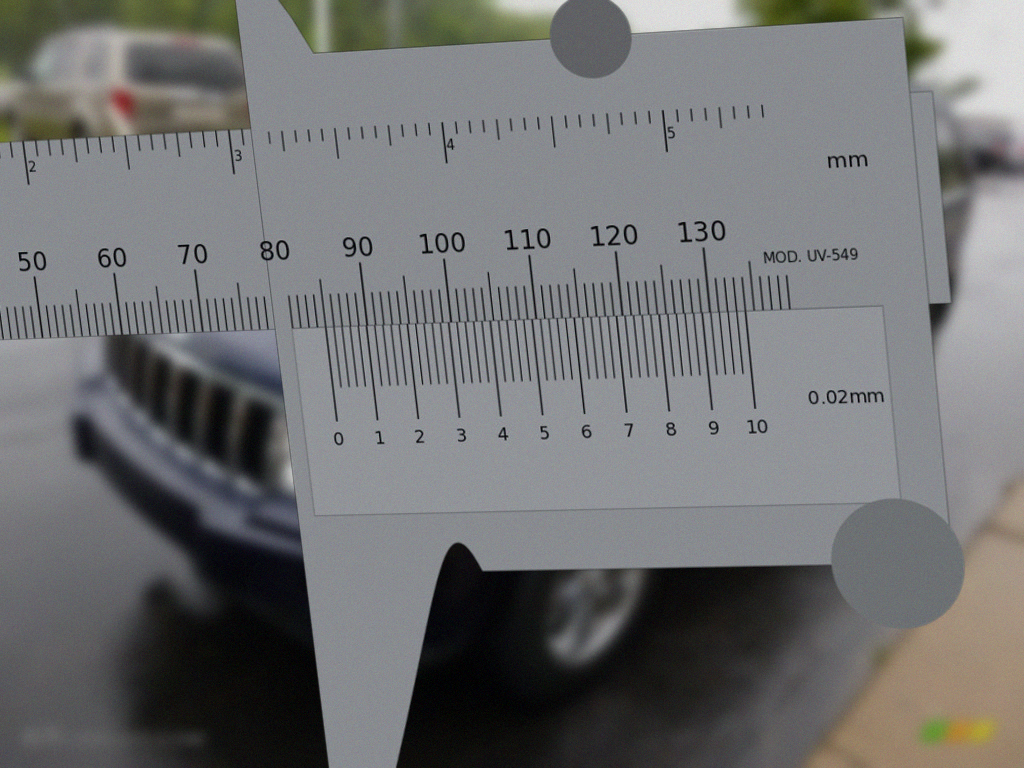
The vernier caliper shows 85.0 mm
